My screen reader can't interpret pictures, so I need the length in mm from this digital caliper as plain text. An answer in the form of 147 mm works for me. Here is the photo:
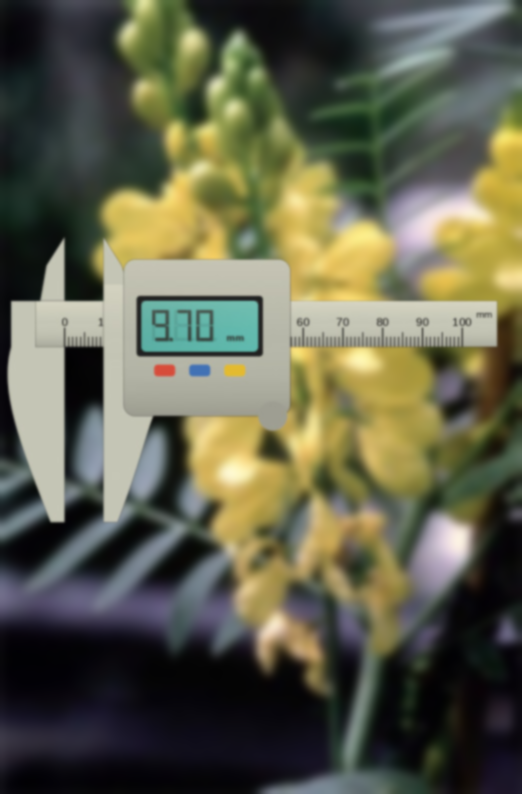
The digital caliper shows 9.70 mm
